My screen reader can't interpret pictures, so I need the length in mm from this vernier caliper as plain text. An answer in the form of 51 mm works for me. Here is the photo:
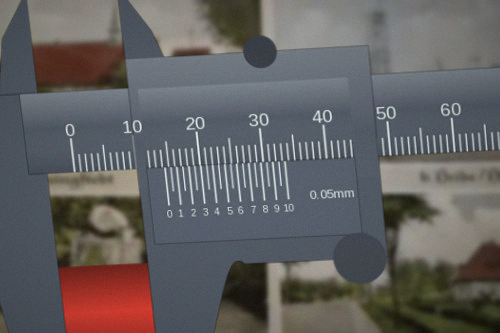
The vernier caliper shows 14.4 mm
